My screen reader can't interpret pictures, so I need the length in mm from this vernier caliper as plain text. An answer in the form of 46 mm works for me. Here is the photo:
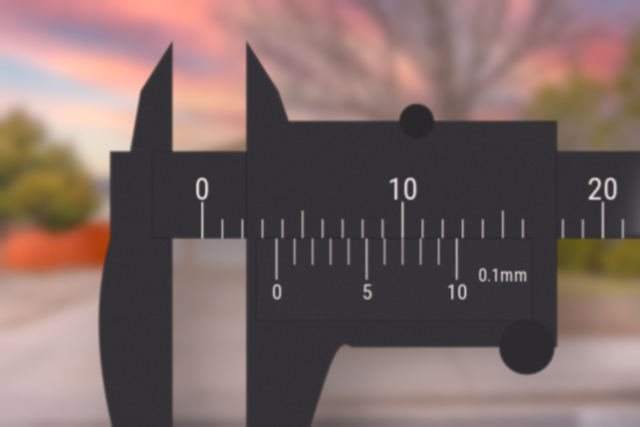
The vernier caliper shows 3.7 mm
